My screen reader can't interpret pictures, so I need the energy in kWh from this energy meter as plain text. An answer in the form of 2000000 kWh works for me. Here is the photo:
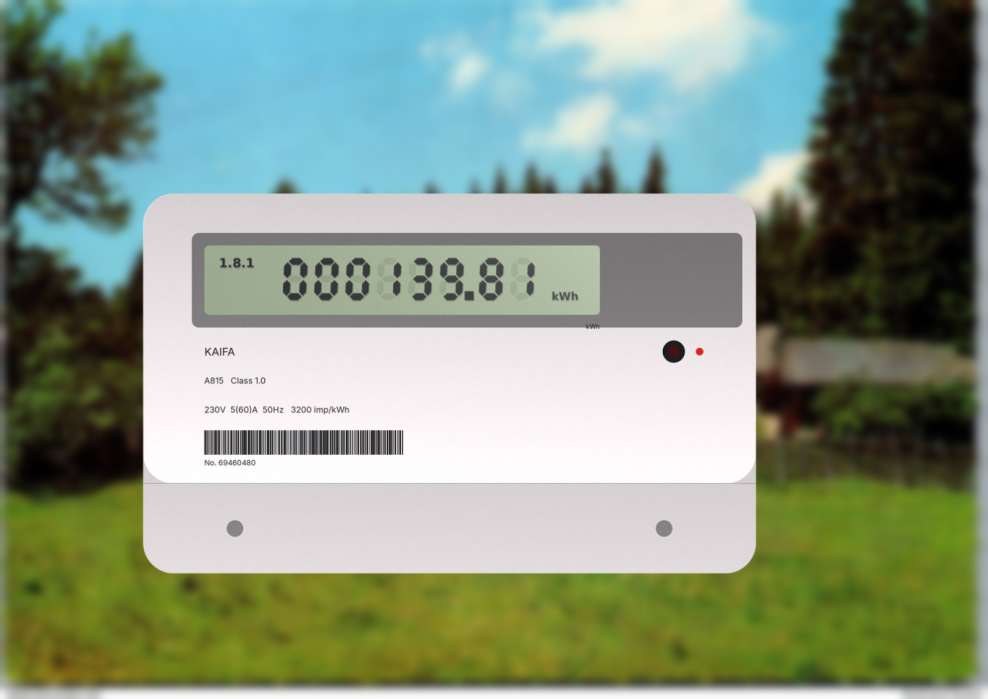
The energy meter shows 139.81 kWh
